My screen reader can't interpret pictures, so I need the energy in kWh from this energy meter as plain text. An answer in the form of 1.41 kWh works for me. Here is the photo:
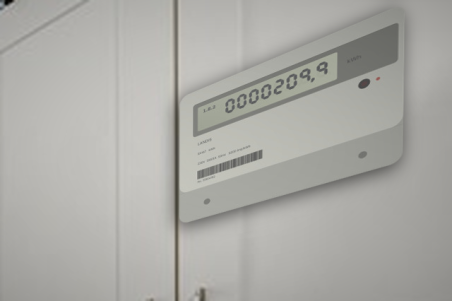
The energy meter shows 209.9 kWh
